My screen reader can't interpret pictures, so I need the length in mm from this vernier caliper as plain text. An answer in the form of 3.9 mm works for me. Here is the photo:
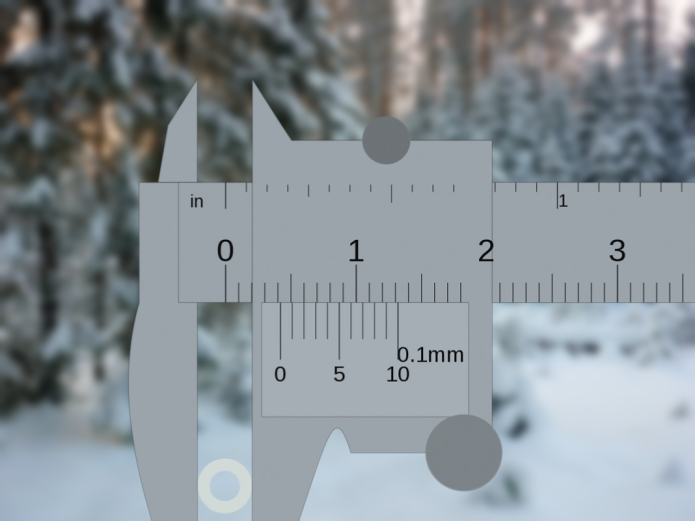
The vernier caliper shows 4.2 mm
